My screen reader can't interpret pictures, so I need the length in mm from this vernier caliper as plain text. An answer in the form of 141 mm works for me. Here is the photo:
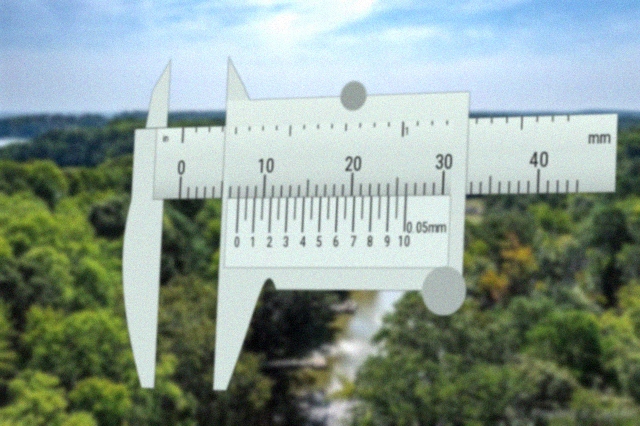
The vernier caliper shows 7.0 mm
